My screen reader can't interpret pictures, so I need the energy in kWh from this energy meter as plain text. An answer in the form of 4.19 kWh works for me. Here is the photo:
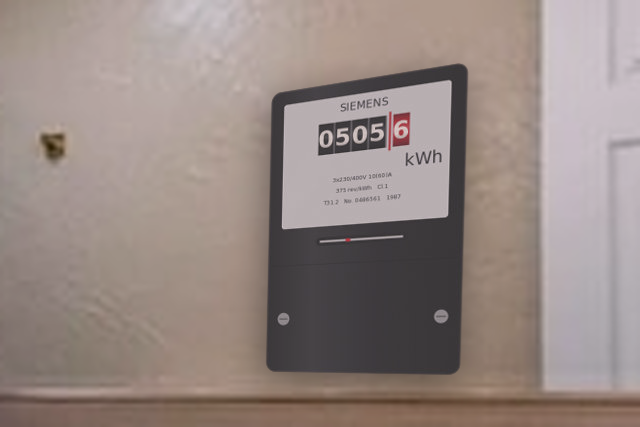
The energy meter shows 505.6 kWh
